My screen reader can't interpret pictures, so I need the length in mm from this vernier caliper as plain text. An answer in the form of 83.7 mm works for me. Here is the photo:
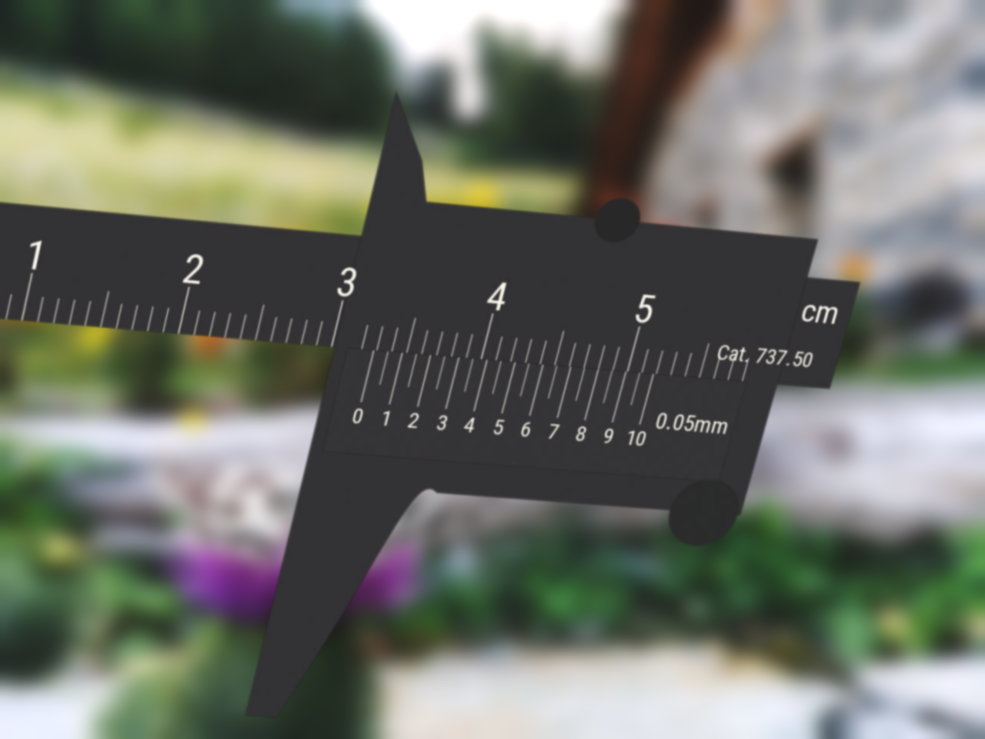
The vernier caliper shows 32.8 mm
